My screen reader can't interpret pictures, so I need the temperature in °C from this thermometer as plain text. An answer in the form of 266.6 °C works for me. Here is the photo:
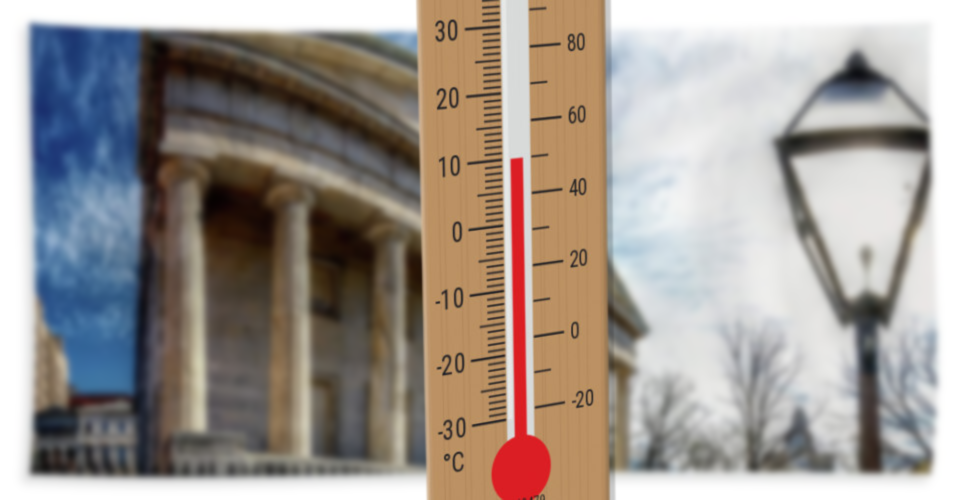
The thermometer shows 10 °C
